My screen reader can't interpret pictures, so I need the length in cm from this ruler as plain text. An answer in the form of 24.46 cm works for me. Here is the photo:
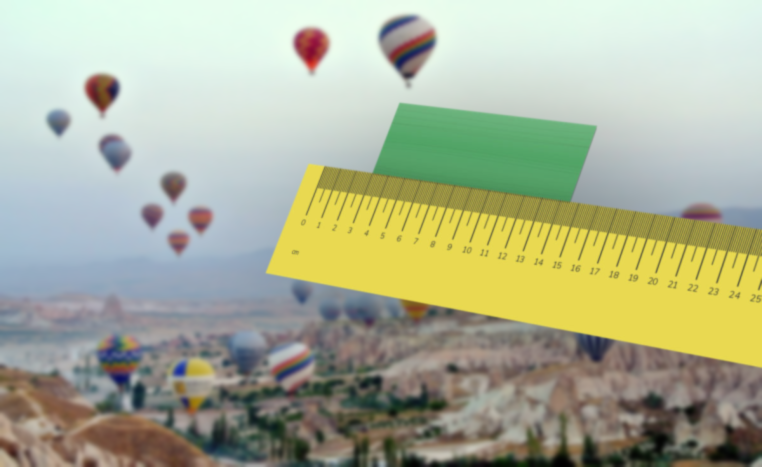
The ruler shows 11.5 cm
